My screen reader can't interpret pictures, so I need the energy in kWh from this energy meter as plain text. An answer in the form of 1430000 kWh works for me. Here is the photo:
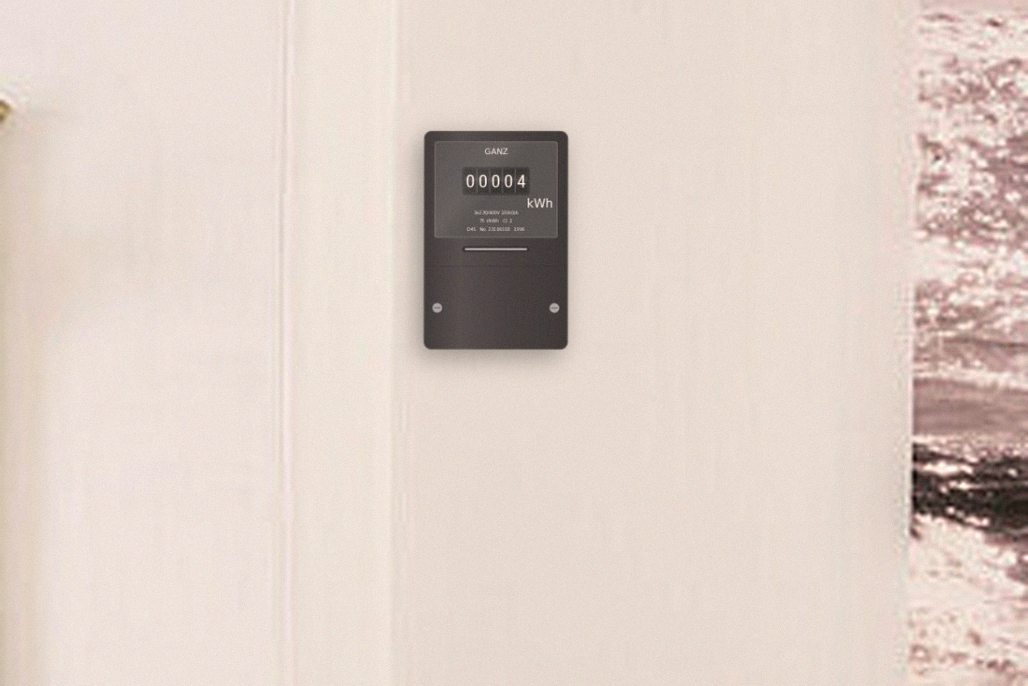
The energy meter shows 4 kWh
